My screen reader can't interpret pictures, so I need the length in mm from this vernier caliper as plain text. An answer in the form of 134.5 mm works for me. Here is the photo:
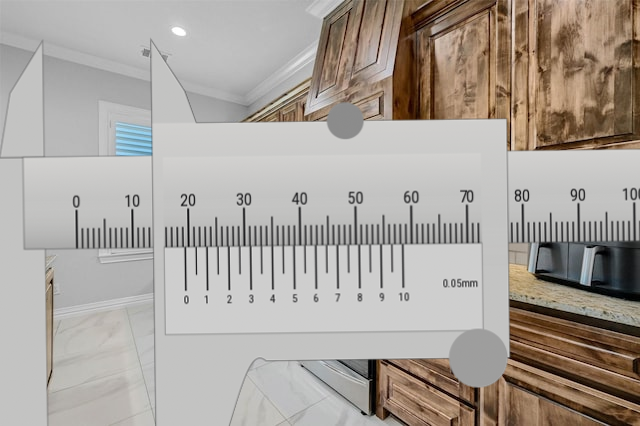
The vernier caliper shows 19.4 mm
